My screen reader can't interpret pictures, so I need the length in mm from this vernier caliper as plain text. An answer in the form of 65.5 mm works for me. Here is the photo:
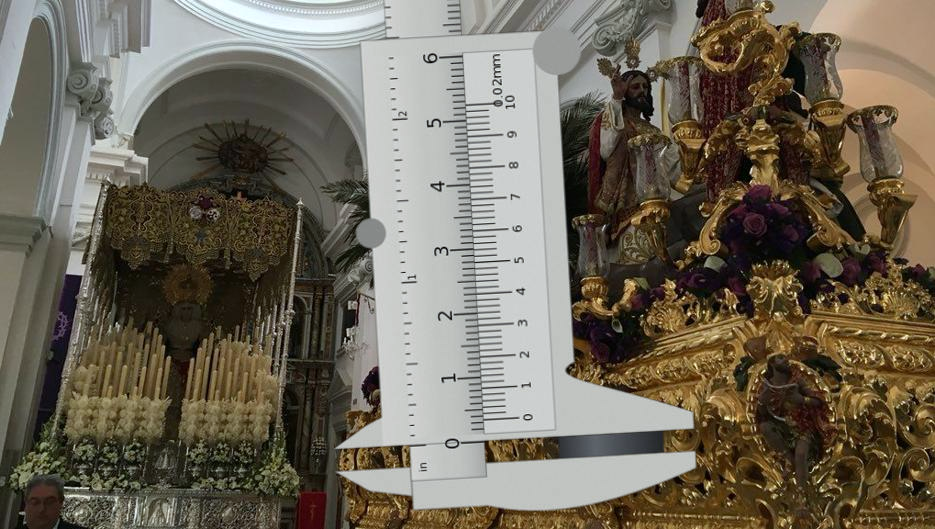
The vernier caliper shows 3.4 mm
